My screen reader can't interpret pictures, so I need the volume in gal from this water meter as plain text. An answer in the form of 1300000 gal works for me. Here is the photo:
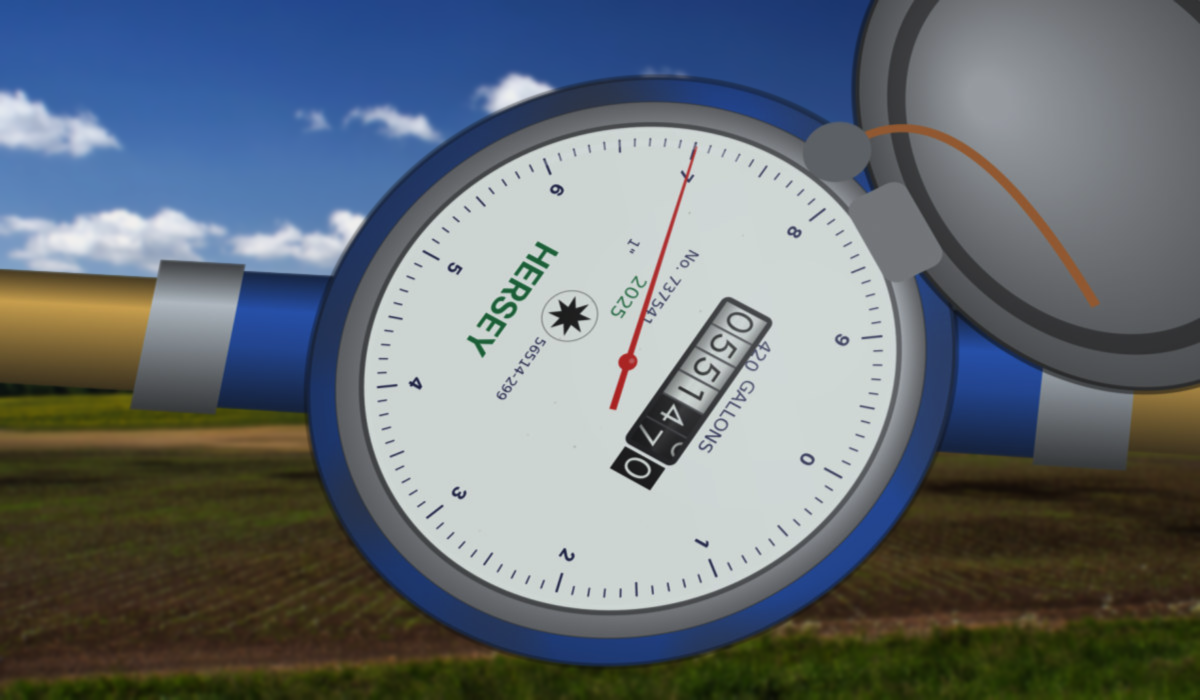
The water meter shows 551467.0 gal
